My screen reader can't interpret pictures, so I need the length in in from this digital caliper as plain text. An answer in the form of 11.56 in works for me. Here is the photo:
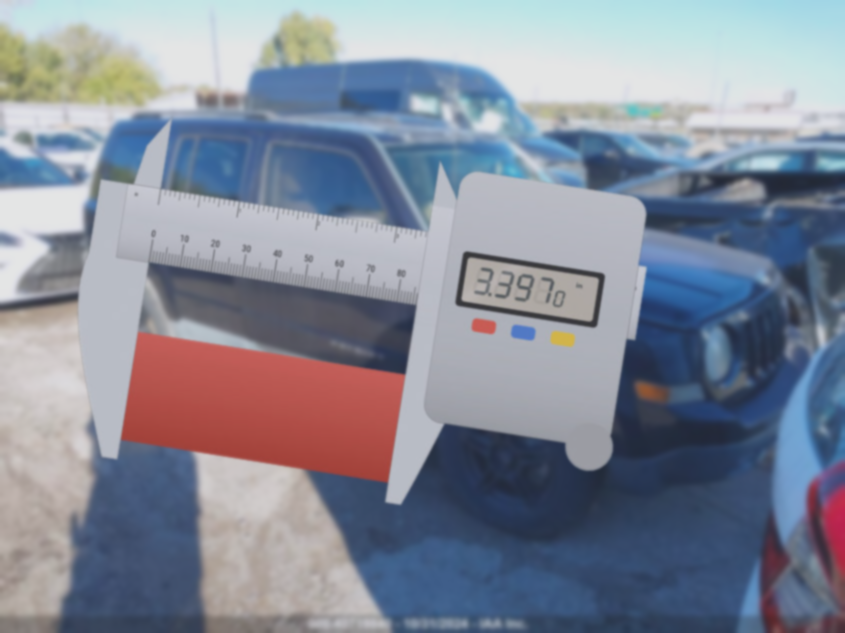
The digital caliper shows 3.3970 in
